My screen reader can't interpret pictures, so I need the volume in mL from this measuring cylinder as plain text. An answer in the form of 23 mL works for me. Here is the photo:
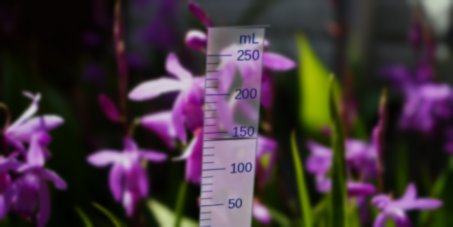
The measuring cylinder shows 140 mL
